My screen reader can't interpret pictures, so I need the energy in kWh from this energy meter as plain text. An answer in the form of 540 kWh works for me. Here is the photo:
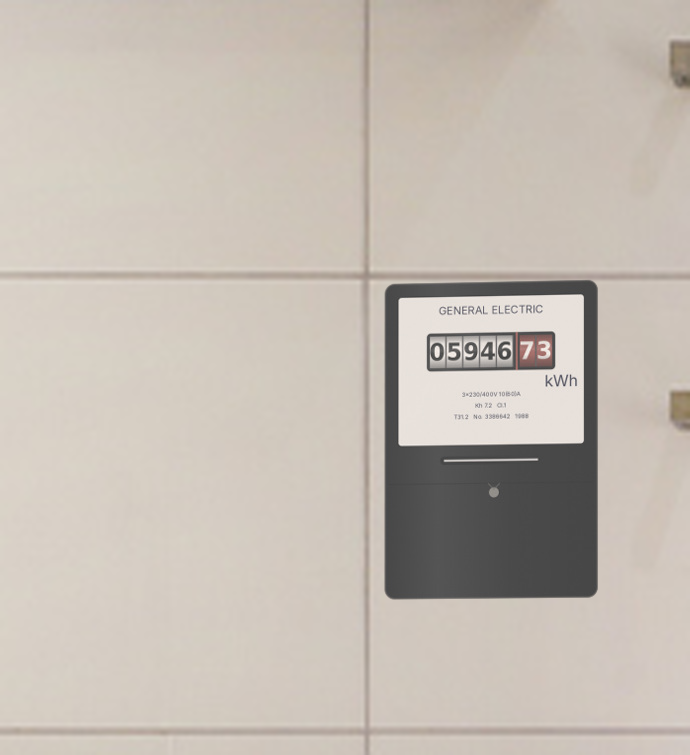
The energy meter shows 5946.73 kWh
